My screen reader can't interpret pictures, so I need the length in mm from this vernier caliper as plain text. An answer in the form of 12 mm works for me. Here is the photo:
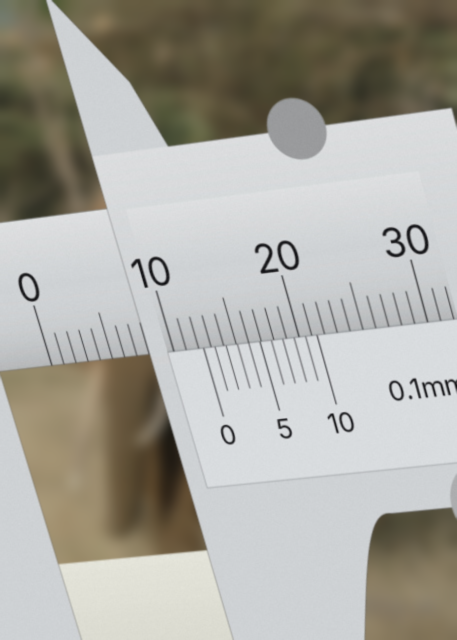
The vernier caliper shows 12.4 mm
